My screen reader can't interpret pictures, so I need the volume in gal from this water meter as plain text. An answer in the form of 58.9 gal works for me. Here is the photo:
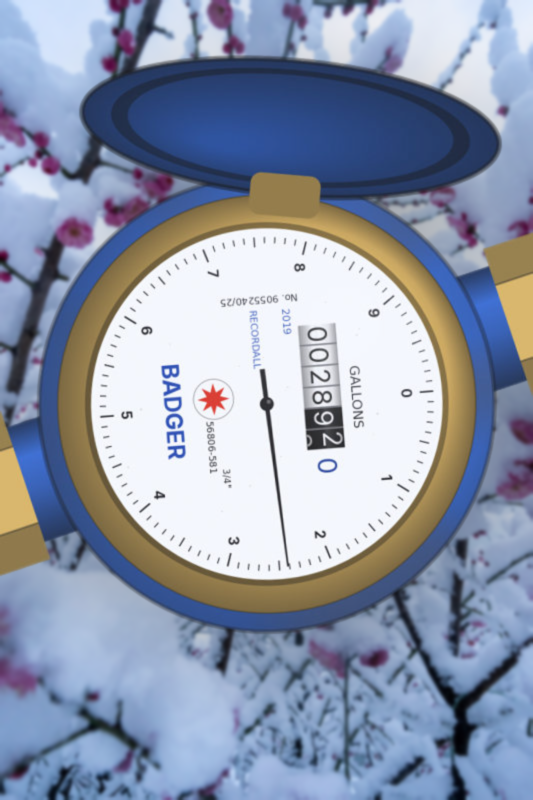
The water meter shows 28922.4 gal
